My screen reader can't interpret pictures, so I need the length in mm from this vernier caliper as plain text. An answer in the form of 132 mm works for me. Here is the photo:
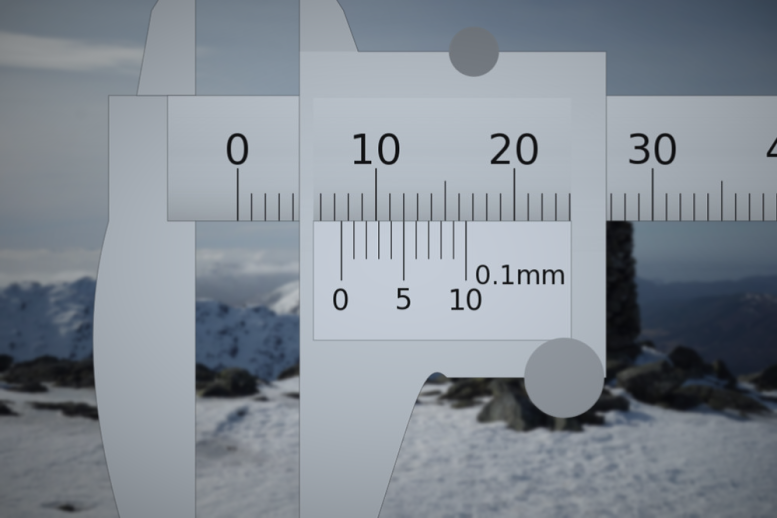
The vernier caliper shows 7.5 mm
